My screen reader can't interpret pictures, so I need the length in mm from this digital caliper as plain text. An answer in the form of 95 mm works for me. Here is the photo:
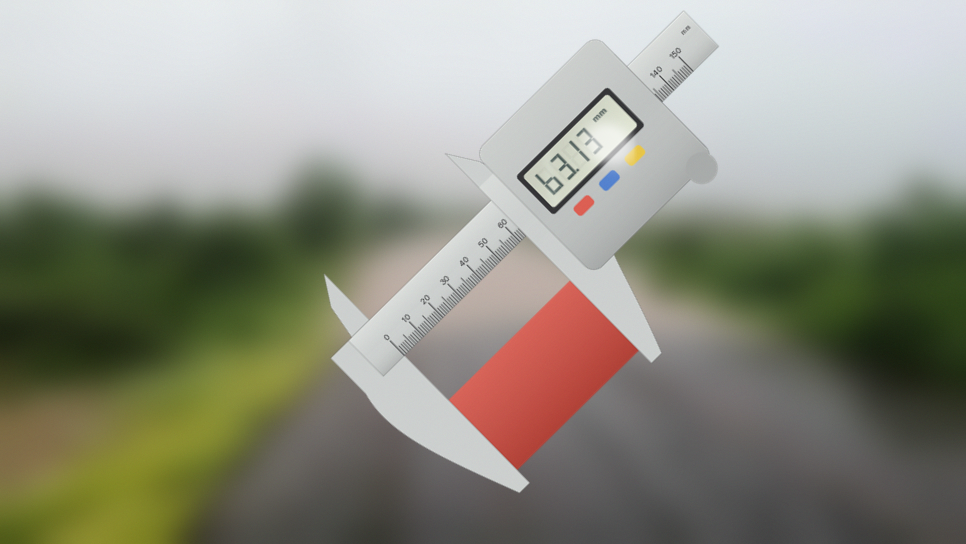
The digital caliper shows 63.13 mm
